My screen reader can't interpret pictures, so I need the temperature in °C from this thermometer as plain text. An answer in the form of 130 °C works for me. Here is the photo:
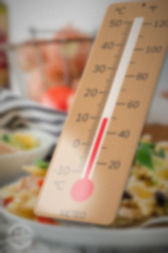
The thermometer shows 10 °C
